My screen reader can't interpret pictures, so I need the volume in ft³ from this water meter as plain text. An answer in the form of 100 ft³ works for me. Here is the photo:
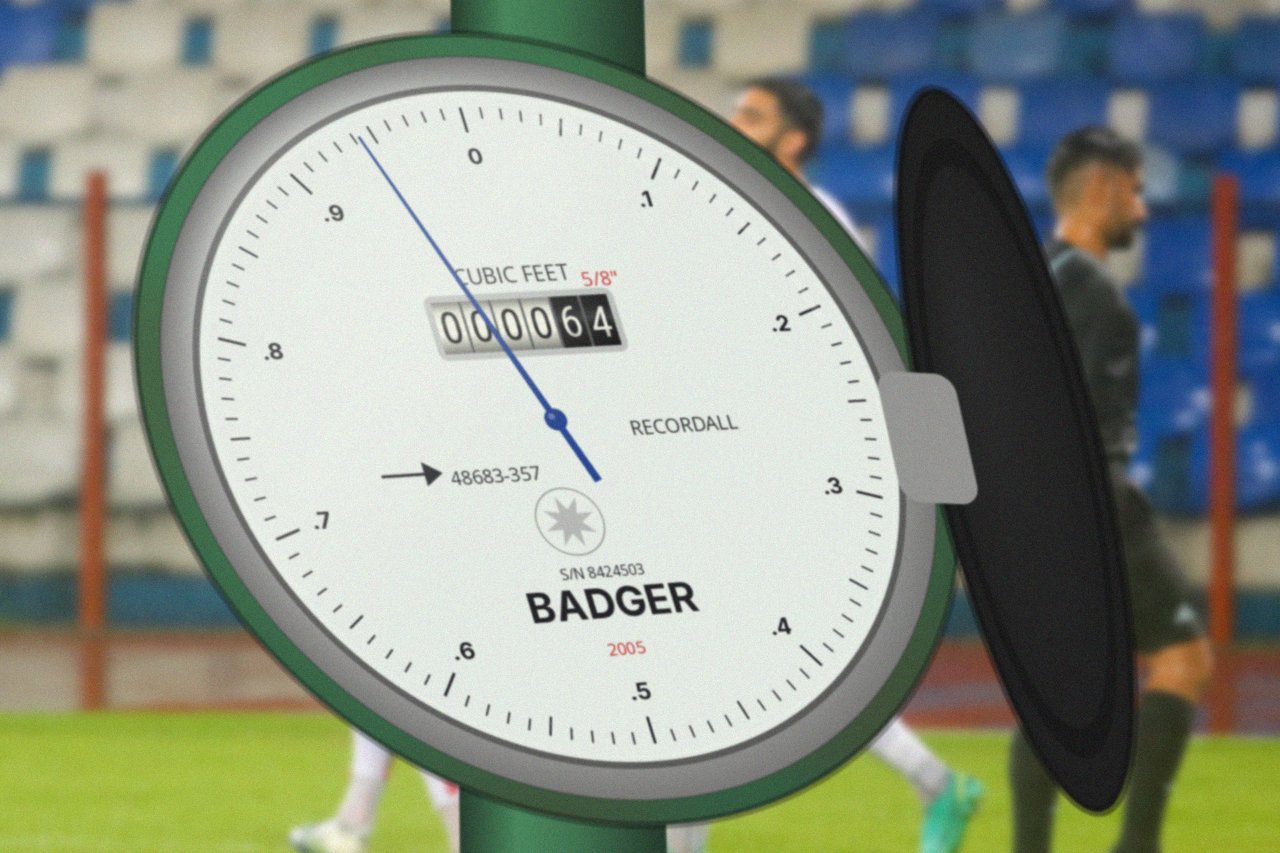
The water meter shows 63.94 ft³
